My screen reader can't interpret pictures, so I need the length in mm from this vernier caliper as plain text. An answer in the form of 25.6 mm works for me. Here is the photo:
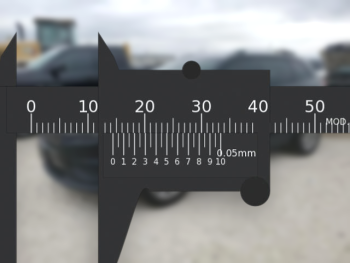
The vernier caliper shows 14.4 mm
